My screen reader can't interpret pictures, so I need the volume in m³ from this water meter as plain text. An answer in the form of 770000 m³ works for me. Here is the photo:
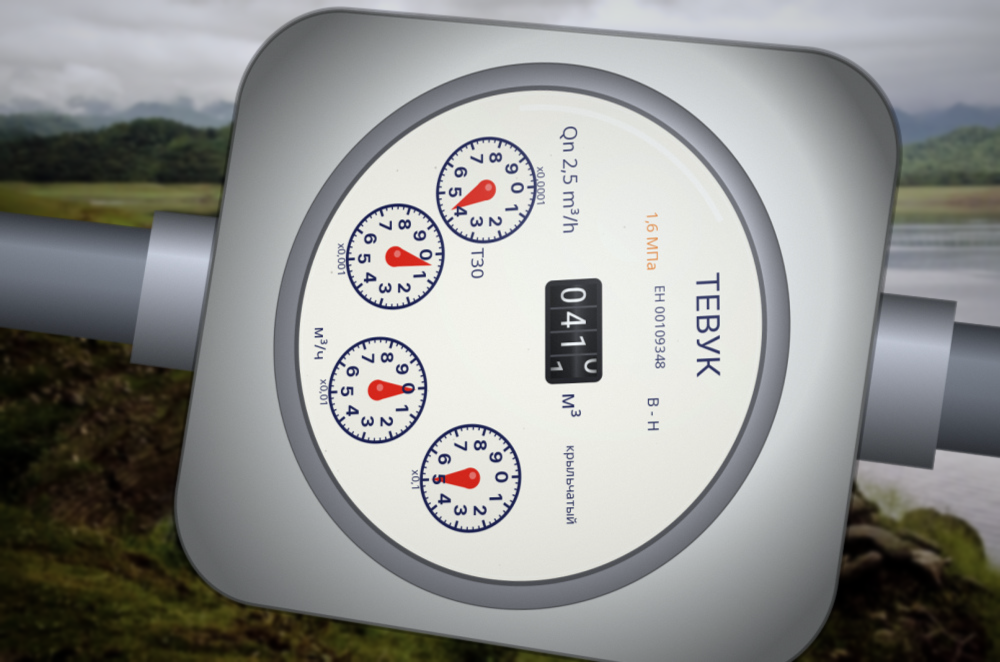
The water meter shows 410.5004 m³
